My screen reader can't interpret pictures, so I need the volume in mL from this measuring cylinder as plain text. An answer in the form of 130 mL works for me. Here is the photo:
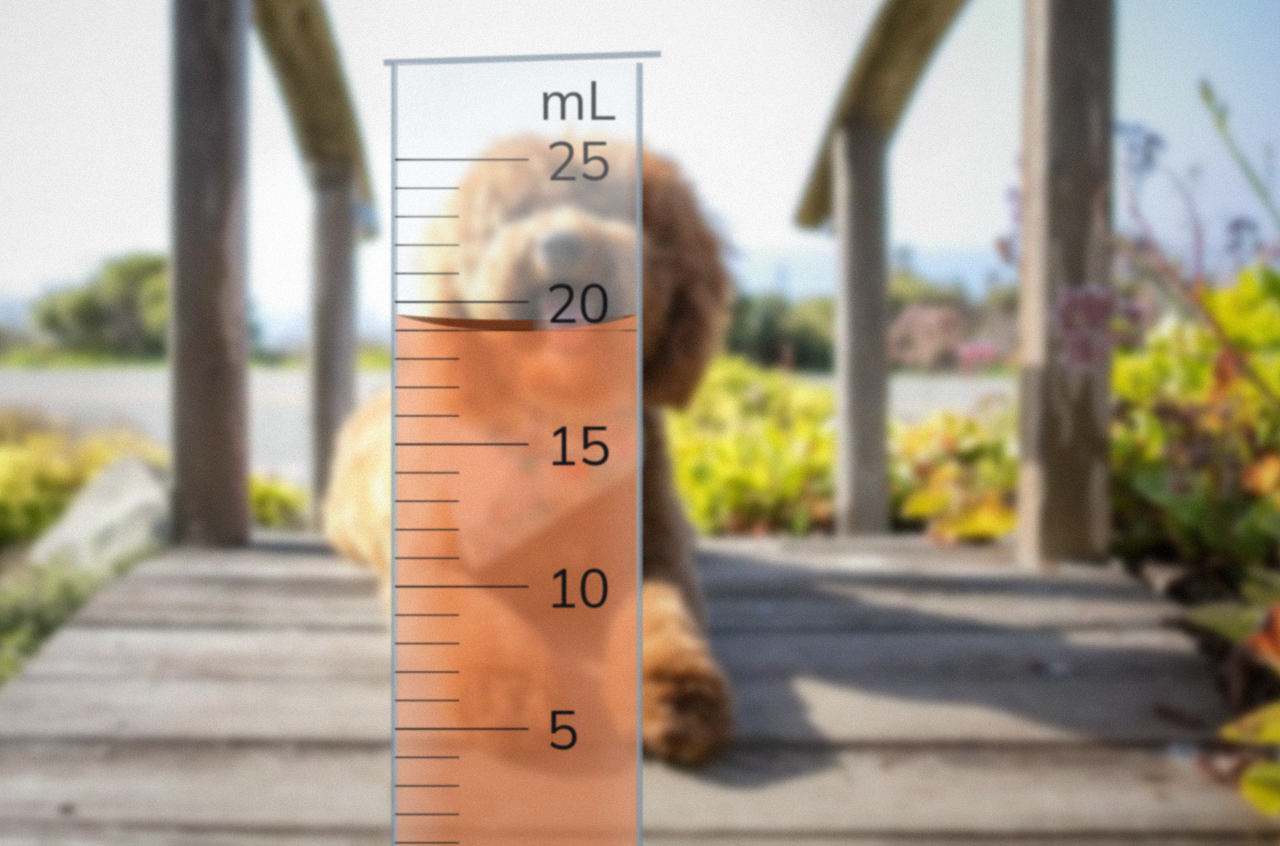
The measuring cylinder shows 19 mL
